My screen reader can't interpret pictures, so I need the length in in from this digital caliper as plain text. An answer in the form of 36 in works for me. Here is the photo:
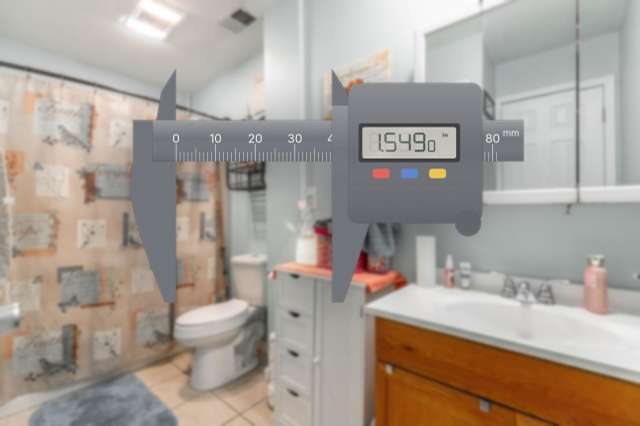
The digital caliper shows 1.5490 in
